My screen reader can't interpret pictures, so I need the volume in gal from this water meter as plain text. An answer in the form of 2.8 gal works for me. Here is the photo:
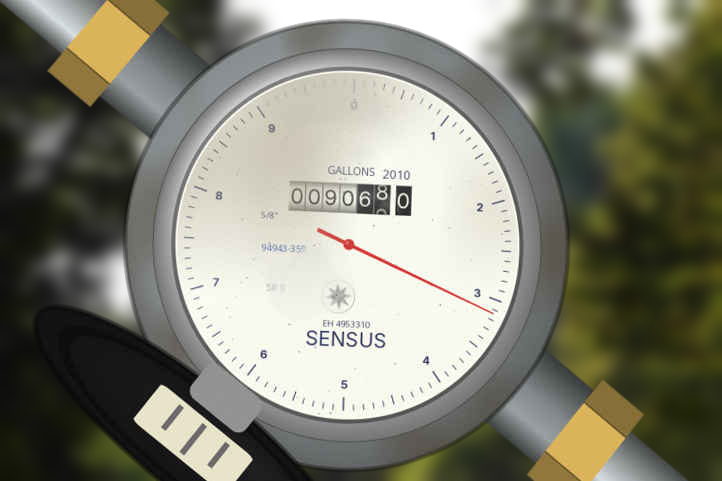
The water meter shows 90683.1 gal
